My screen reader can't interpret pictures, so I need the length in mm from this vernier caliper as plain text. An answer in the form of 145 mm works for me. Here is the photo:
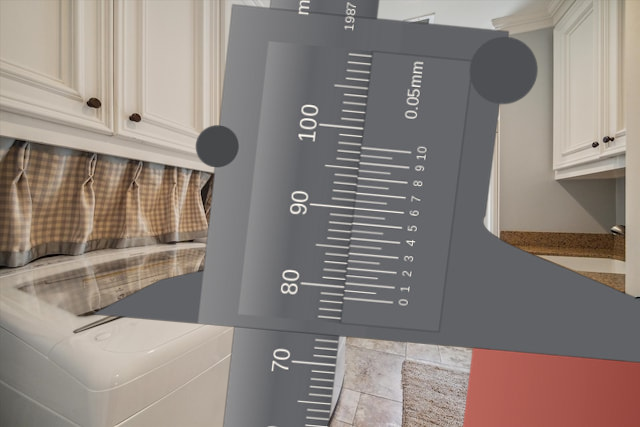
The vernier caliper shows 78.6 mm
